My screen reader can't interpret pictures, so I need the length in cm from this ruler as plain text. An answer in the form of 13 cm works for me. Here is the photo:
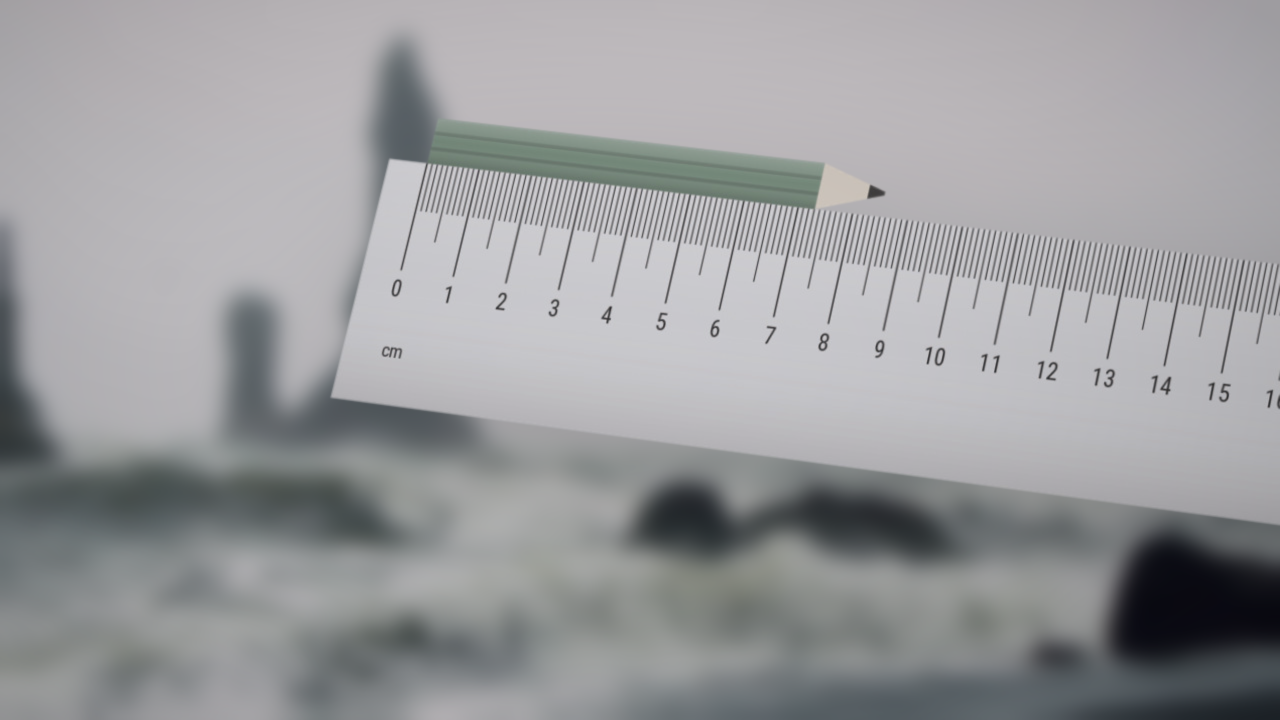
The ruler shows 8.5 cm
